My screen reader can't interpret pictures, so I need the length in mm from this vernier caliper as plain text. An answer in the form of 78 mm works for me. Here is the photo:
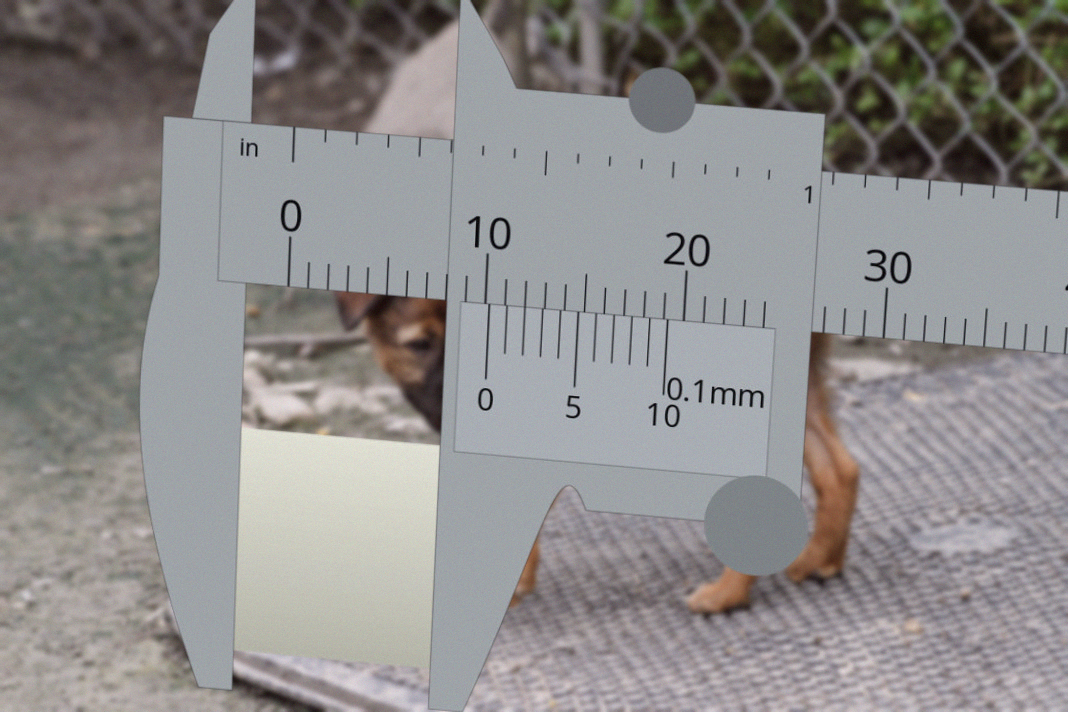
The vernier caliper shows 10.2 mm
